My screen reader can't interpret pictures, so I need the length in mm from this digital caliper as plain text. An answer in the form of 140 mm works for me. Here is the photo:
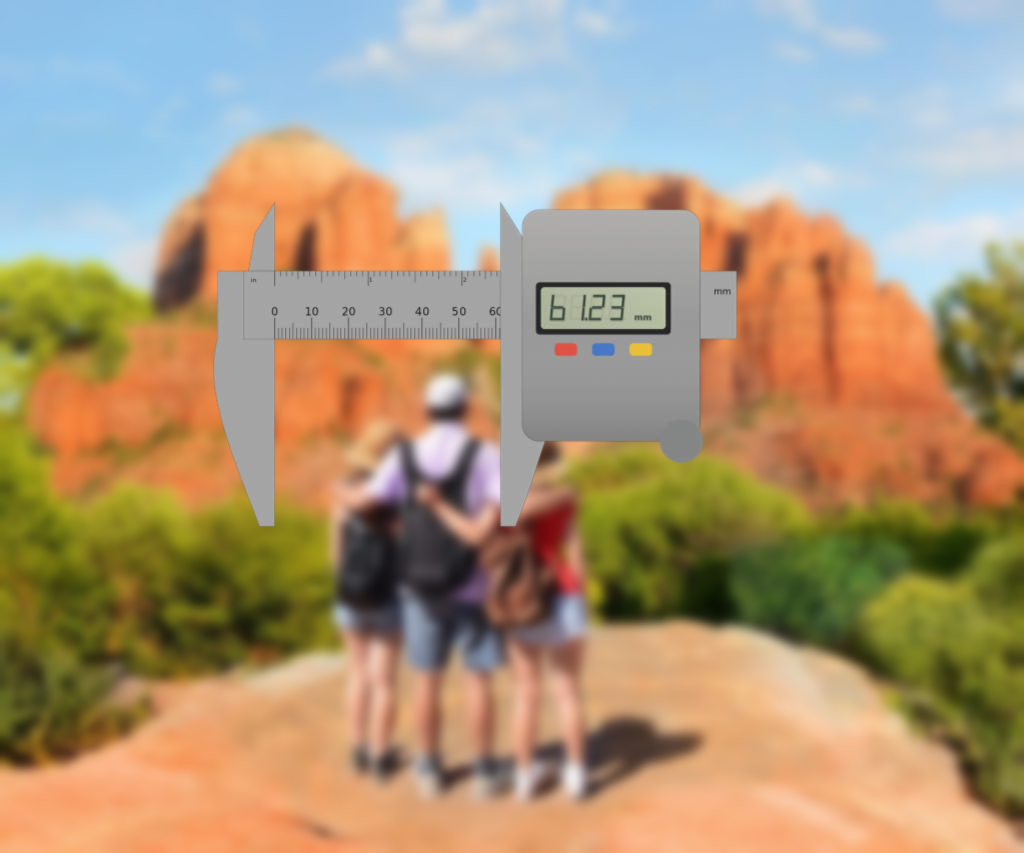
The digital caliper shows 61.23 mm
